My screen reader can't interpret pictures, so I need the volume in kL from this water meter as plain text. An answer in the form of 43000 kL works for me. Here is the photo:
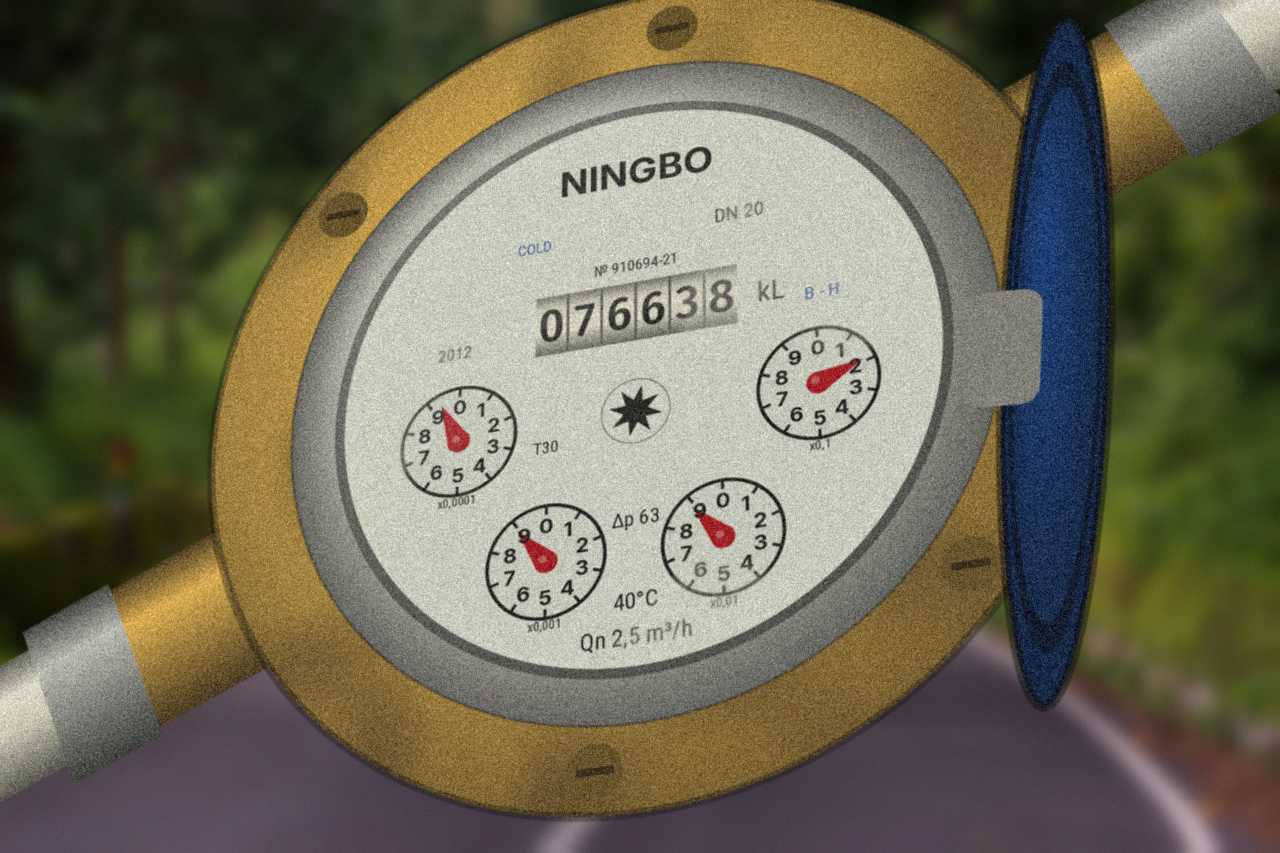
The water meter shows 76638.1889 kL
